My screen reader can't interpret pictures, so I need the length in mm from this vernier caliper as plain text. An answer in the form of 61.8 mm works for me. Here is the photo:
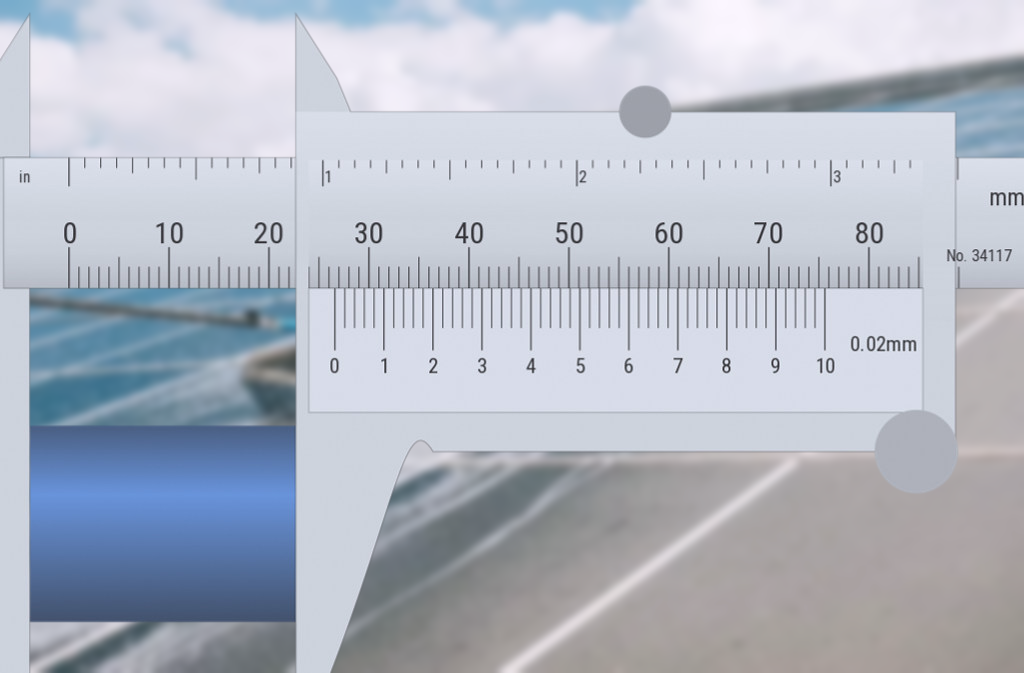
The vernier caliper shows 26.6 mm
